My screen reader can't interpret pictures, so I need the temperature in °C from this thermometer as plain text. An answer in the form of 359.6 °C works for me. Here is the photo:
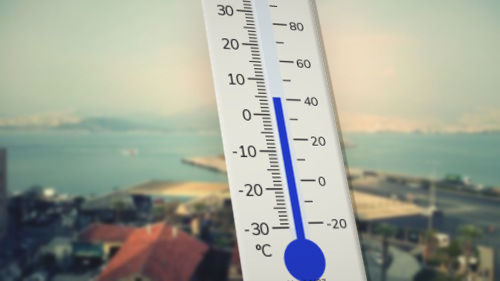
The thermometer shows 5 °C
